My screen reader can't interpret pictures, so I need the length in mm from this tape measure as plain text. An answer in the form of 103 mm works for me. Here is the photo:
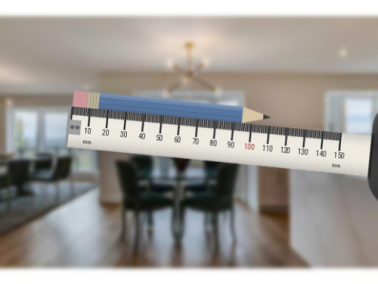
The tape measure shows 110 mm
